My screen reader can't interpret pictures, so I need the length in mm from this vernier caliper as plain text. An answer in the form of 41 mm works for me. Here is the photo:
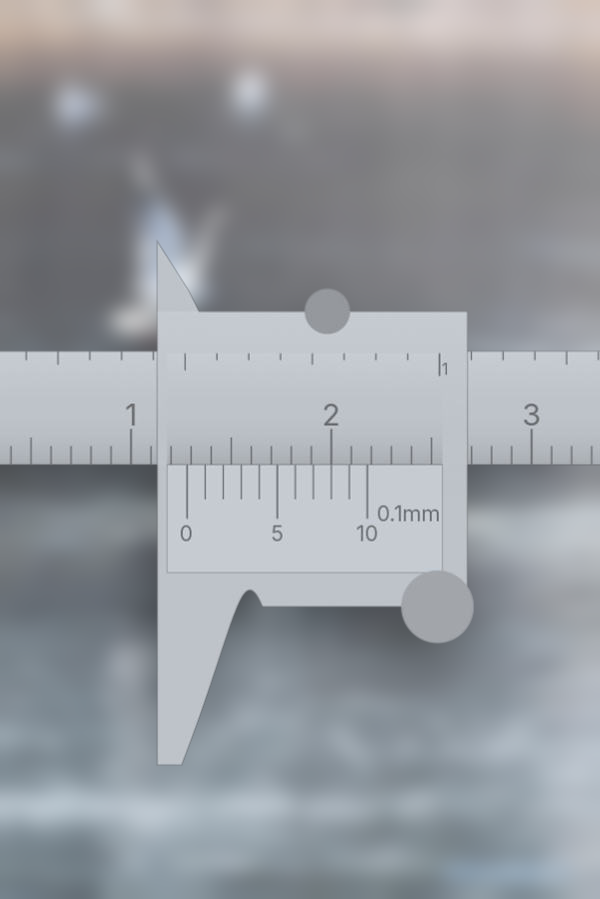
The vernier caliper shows 12.8 mm
